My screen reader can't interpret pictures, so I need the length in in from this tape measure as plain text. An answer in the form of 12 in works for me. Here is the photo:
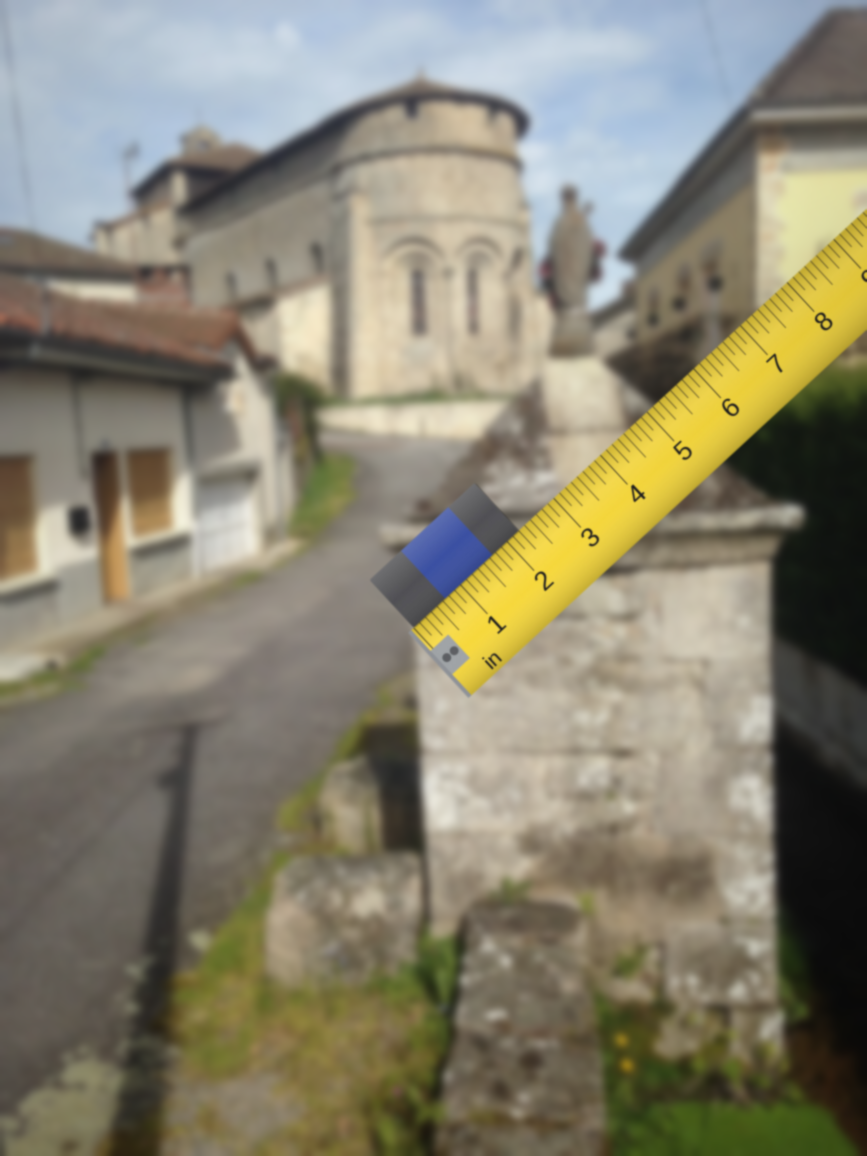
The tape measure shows 2.25 in
